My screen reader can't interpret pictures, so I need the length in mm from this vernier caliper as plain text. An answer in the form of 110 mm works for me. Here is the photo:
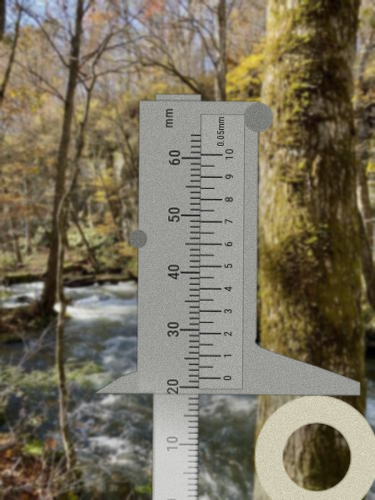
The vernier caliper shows 21.6 mm
